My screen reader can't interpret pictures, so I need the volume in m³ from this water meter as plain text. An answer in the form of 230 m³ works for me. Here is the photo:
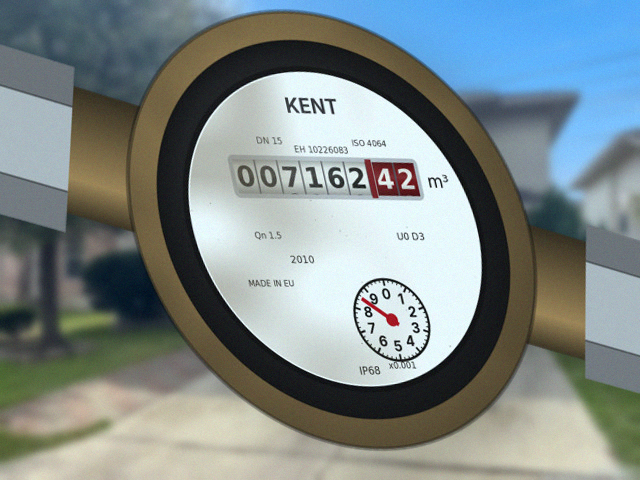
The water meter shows 7162.428 m³
